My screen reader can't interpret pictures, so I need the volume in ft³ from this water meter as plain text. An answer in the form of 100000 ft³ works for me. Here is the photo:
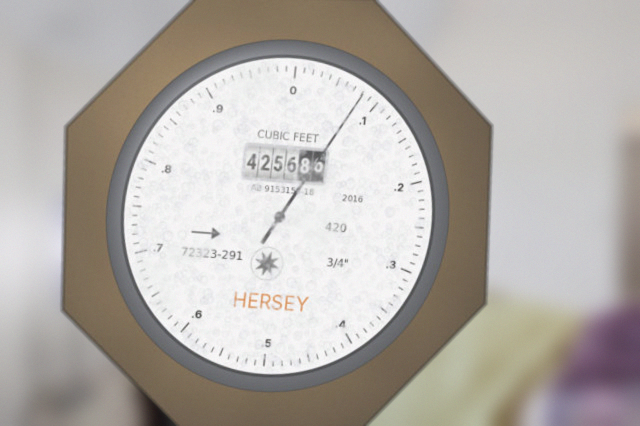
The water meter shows 425686.08 ft³
